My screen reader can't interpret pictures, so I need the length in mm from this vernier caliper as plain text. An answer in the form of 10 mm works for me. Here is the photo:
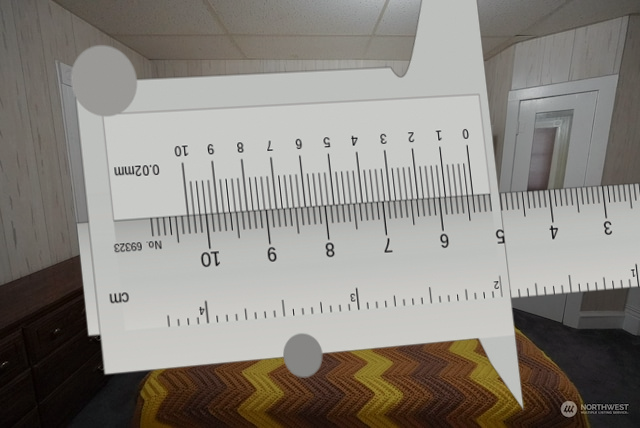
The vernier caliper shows 54.0 mm
